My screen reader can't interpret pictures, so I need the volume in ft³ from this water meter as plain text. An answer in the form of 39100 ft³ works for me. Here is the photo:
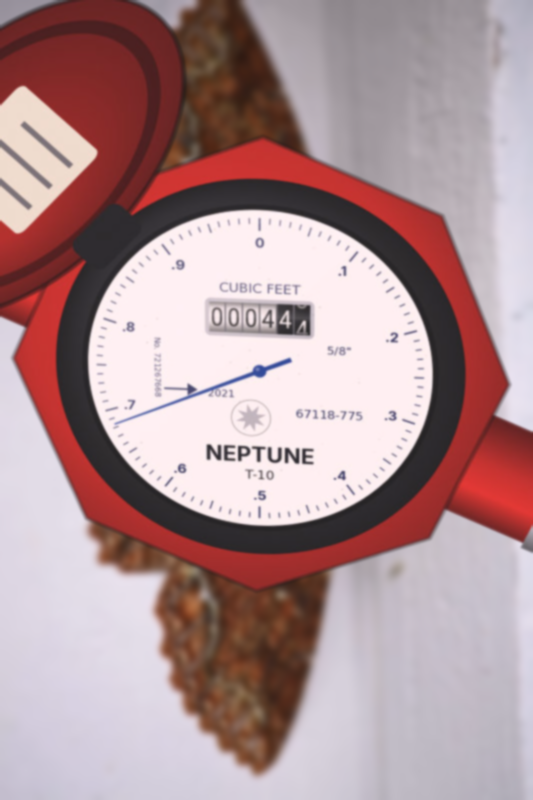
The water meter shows 443.68 ft³
